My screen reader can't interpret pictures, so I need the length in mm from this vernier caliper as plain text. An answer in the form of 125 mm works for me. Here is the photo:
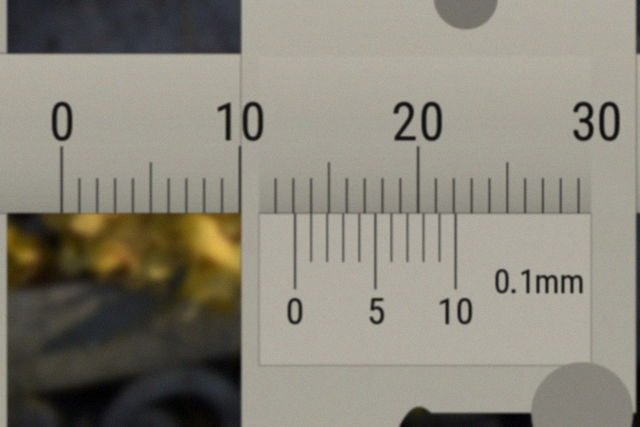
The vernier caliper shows 13.1 mm
